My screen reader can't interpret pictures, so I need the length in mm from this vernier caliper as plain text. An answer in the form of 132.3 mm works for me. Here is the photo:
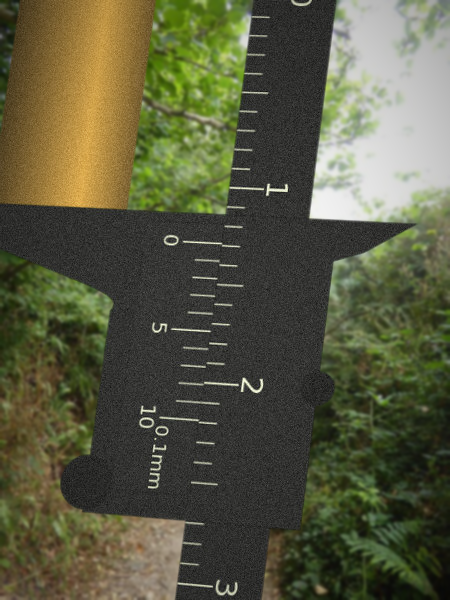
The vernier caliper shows 12.9 mm
